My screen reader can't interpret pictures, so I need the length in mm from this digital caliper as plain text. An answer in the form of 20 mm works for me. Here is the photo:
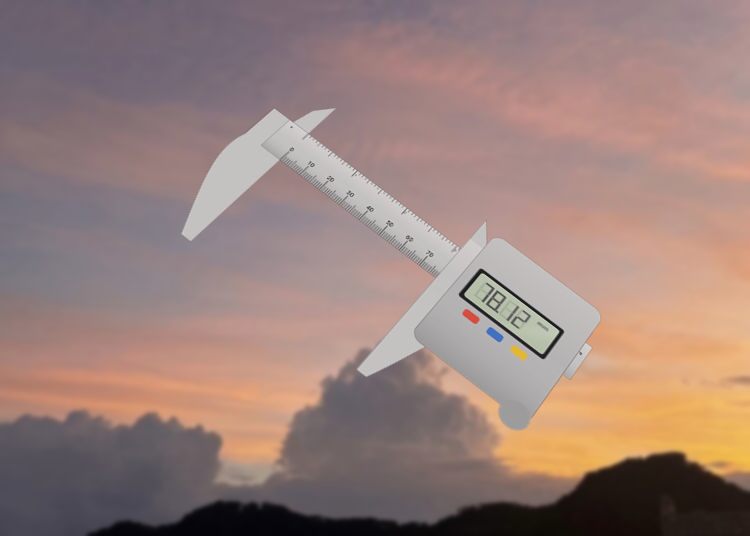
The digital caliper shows 78.12 mm
